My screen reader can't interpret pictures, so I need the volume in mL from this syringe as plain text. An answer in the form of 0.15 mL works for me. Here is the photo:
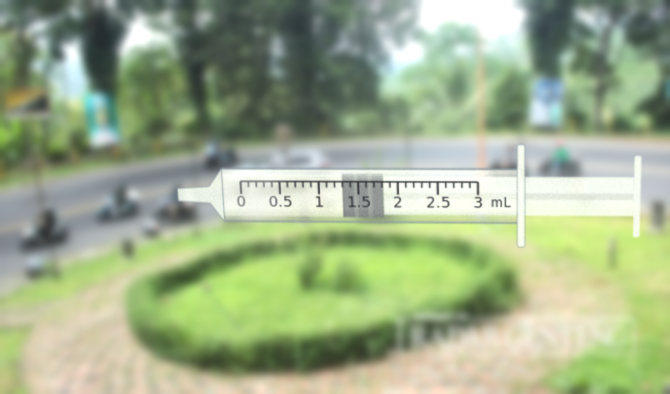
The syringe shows 1.3 mL
